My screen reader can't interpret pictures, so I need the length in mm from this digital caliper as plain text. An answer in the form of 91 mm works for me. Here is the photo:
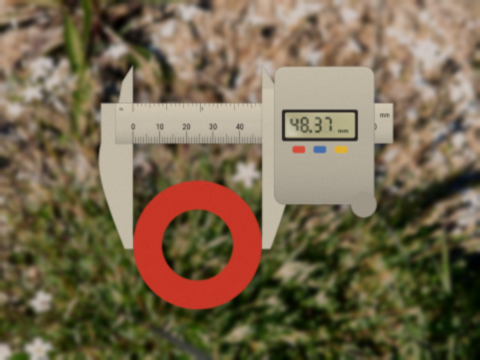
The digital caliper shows 48.37 mm
